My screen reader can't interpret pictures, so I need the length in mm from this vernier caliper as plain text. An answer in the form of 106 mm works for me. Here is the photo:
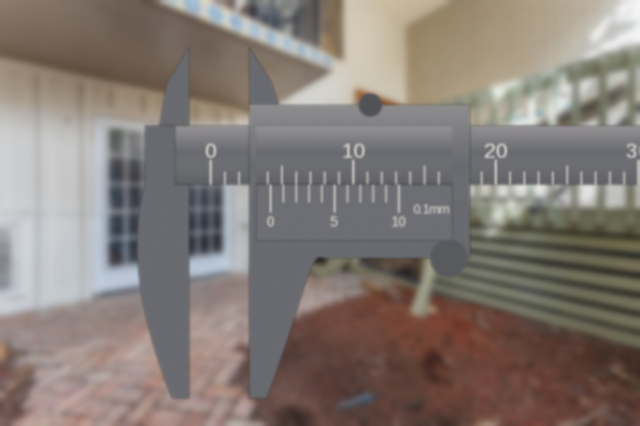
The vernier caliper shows 4.2 mm
